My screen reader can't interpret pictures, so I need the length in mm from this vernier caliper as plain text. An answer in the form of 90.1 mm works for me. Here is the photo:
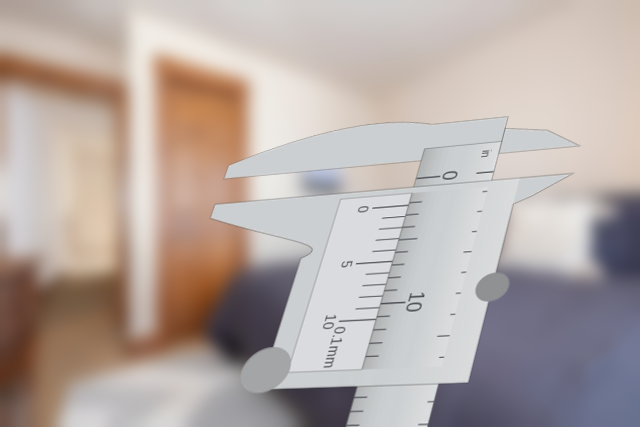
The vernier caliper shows 2.2 mm
